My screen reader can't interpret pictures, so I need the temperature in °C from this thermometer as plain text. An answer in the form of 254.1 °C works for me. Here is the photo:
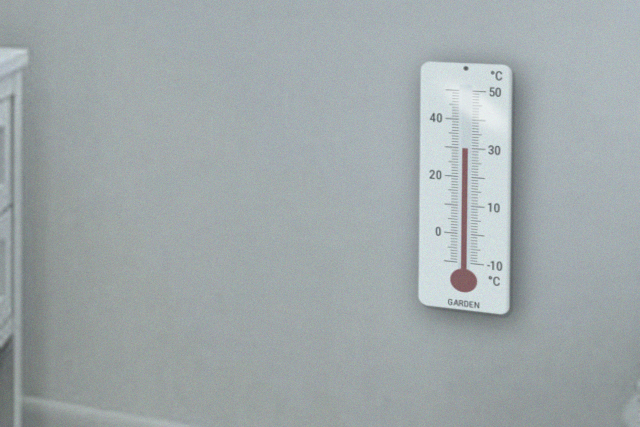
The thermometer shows 30 °C
